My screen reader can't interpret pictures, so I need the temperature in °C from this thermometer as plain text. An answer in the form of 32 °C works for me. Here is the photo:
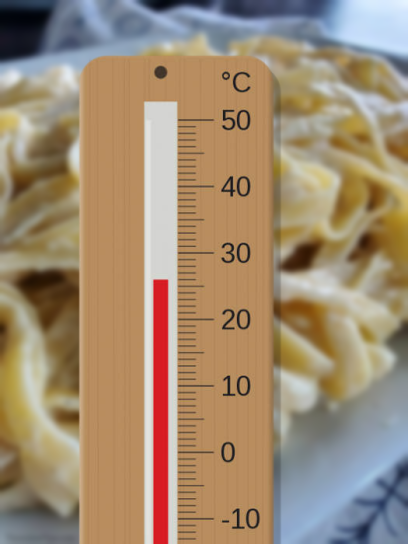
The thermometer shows 26 °C
